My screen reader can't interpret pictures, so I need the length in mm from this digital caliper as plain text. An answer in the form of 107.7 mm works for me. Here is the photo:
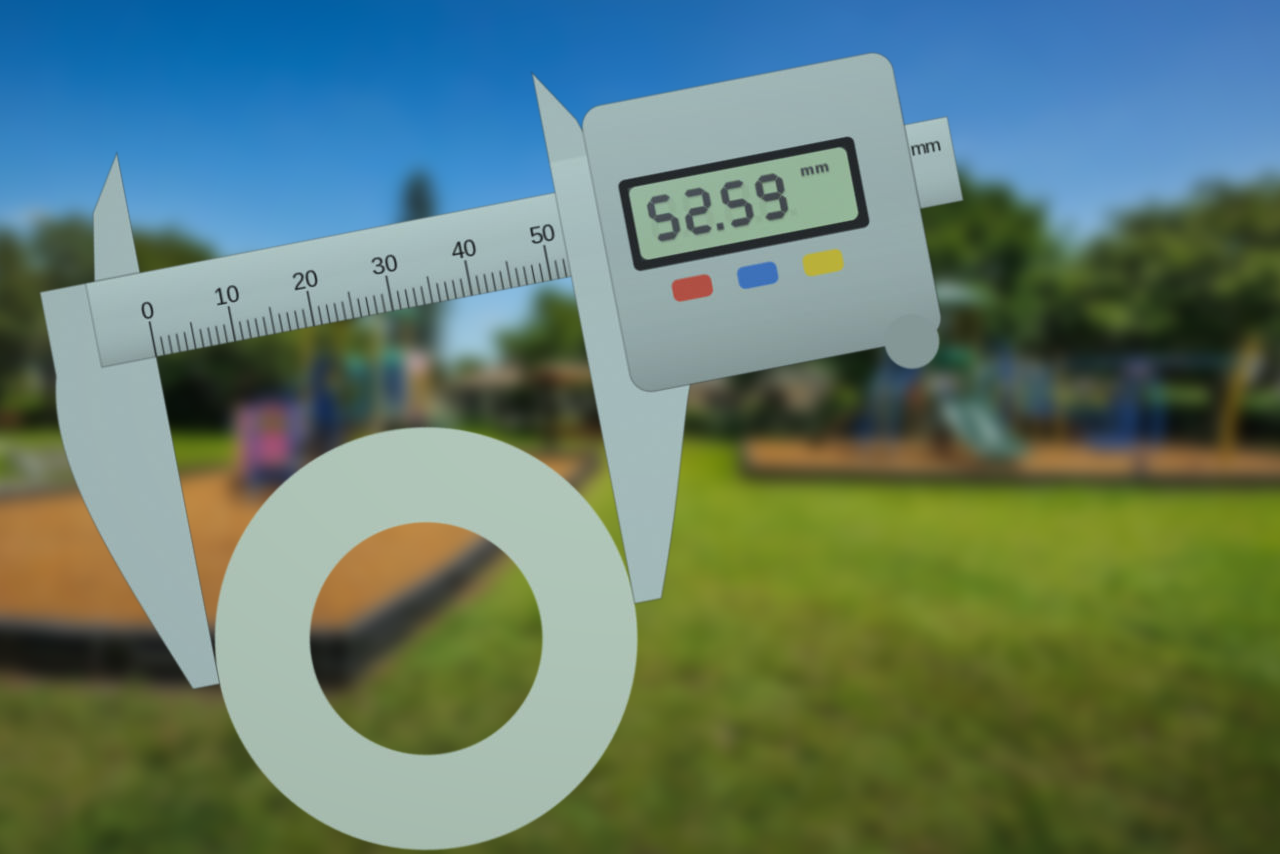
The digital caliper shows 52.59 mm
